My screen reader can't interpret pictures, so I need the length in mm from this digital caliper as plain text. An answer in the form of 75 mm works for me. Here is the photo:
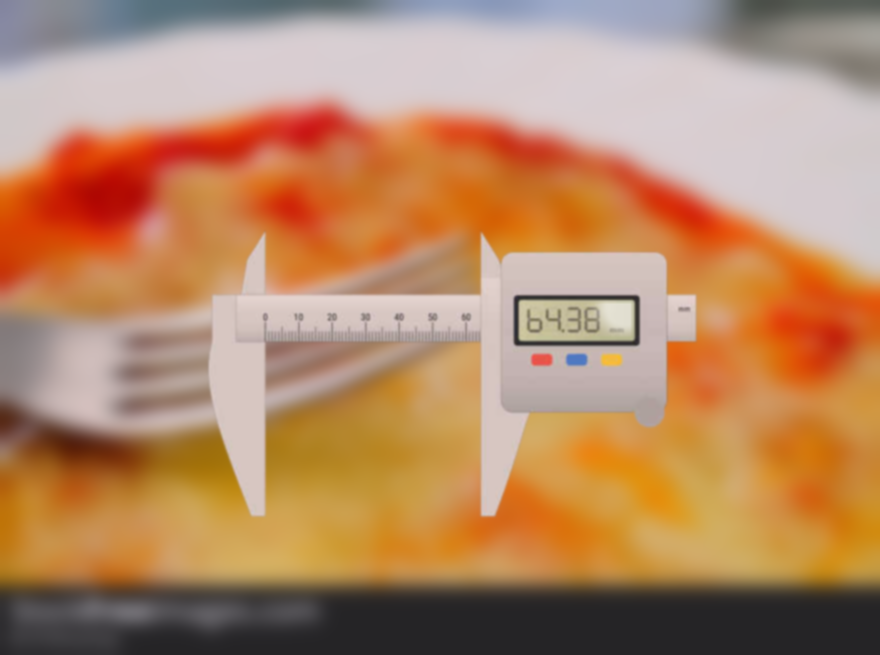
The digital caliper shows 64.38 mm
